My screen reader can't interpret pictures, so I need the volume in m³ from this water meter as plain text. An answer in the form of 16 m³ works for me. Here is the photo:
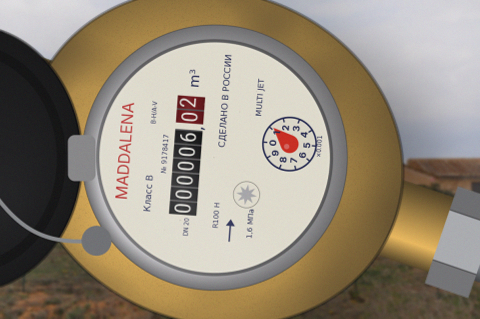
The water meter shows 6.021 m³
